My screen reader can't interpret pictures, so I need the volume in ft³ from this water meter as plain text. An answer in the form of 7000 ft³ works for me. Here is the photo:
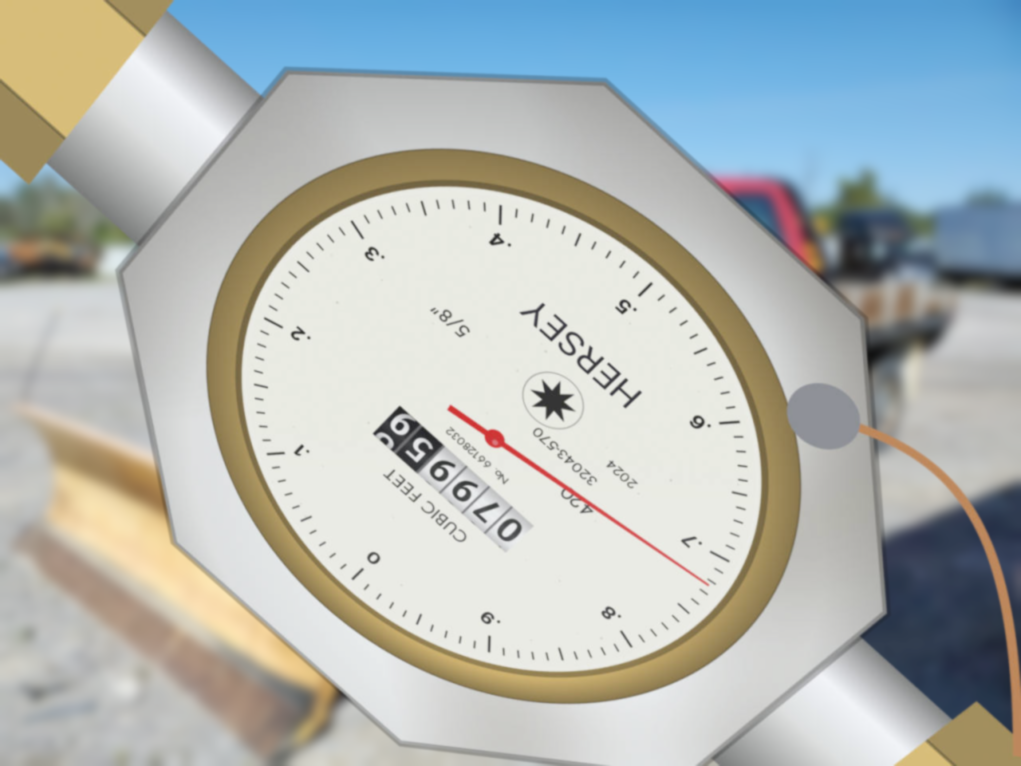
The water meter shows 79958.72 ft³
